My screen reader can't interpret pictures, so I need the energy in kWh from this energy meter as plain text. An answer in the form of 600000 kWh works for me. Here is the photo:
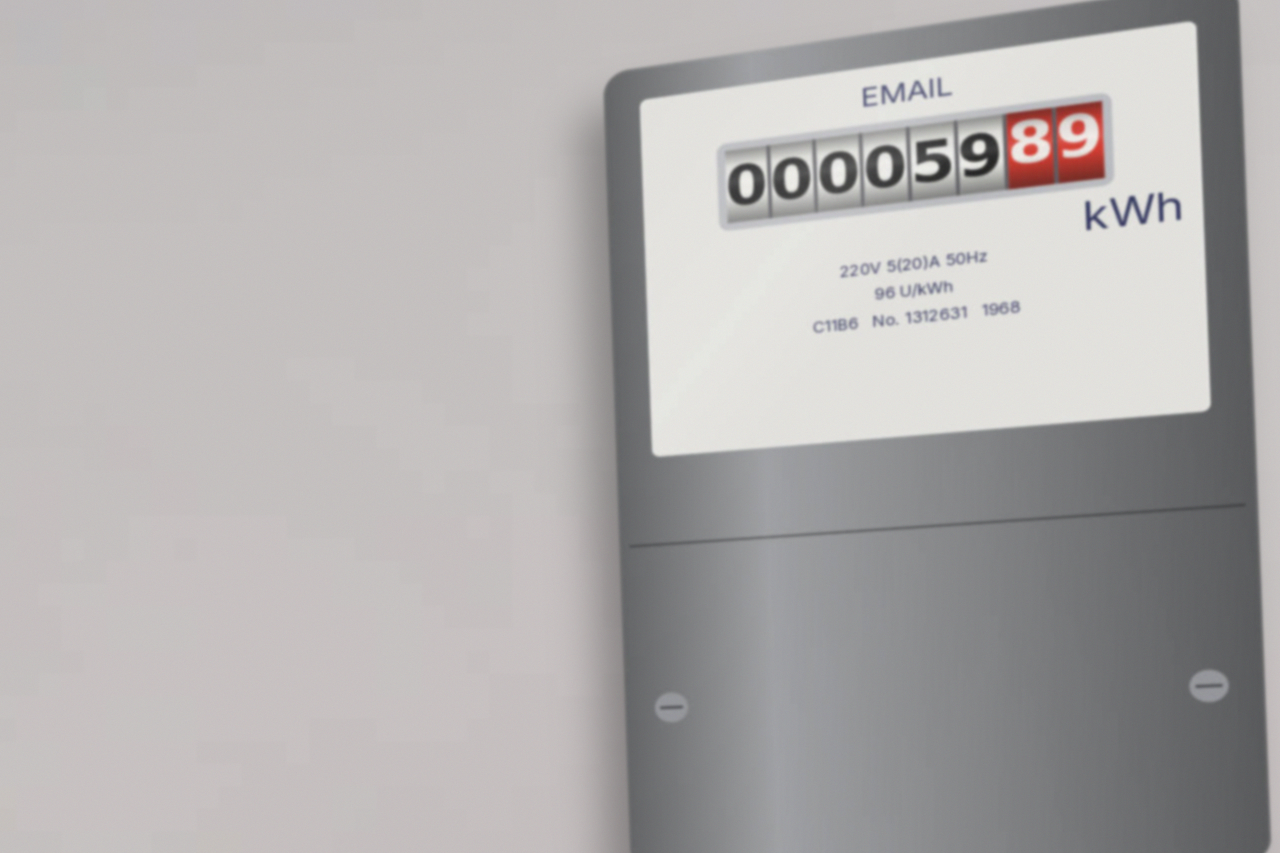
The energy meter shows 59.89 kWh
